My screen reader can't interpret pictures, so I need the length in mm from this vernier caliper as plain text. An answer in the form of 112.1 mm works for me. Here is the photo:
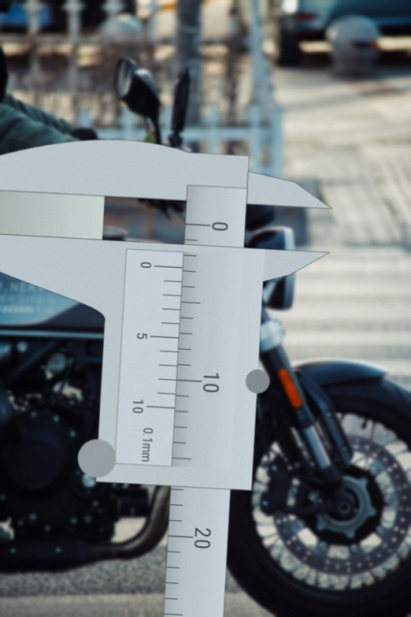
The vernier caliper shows 2.8 mm
